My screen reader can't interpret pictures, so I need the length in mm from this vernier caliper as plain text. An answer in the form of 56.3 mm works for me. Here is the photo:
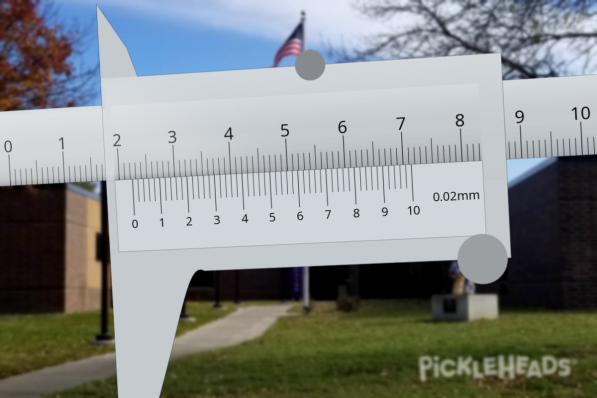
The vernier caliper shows 22.4 mm
